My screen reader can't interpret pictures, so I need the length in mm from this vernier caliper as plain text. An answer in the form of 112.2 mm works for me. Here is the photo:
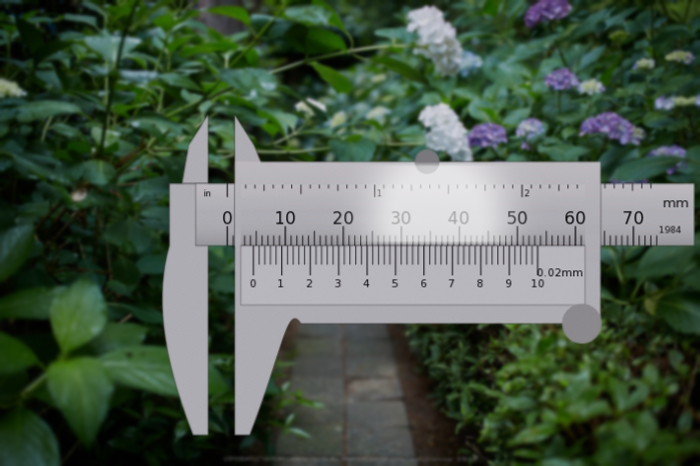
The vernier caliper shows 4.5 mm
